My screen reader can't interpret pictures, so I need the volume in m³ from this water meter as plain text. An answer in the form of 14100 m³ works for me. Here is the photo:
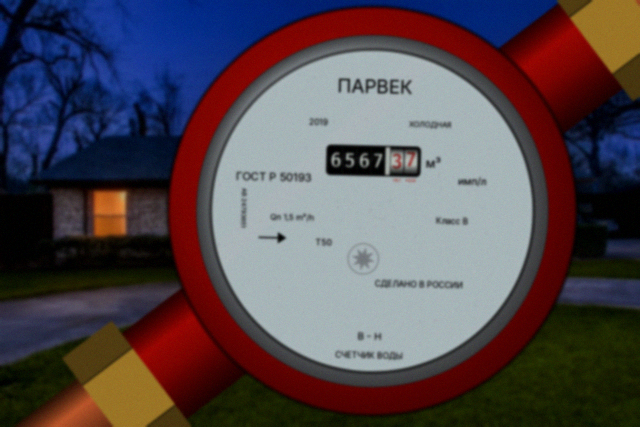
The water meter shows 6567.37 m³
